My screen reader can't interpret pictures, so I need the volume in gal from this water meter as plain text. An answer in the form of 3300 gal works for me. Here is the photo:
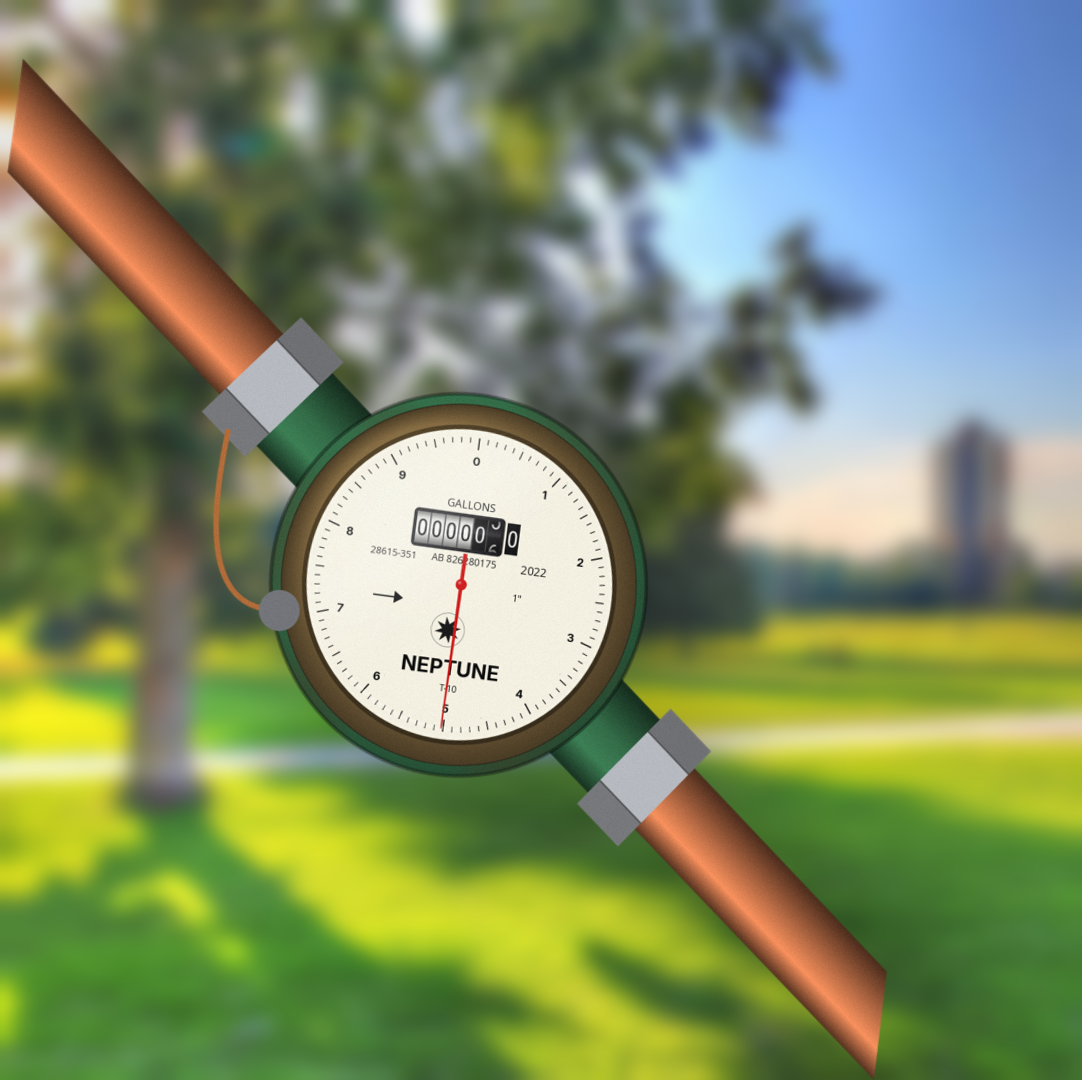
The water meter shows 55.0 gal
